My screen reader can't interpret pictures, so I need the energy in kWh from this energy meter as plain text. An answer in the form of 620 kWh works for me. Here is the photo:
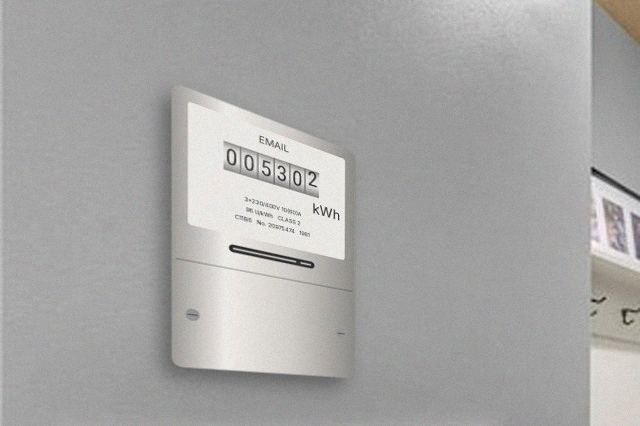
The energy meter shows 5302 kWh
